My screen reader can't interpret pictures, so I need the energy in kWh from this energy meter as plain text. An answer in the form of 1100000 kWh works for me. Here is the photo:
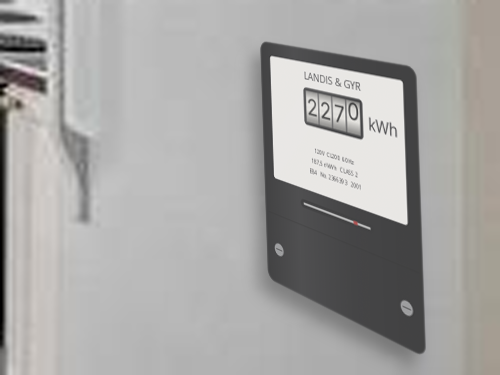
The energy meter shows 2270 kWh
